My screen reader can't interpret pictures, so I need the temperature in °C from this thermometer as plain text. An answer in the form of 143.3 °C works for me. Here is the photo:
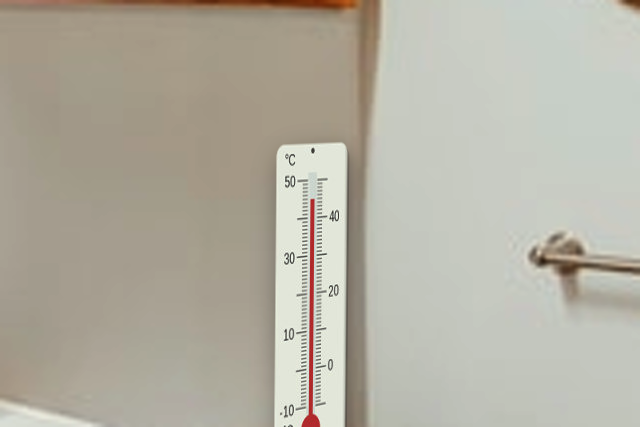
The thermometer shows 45 °C
